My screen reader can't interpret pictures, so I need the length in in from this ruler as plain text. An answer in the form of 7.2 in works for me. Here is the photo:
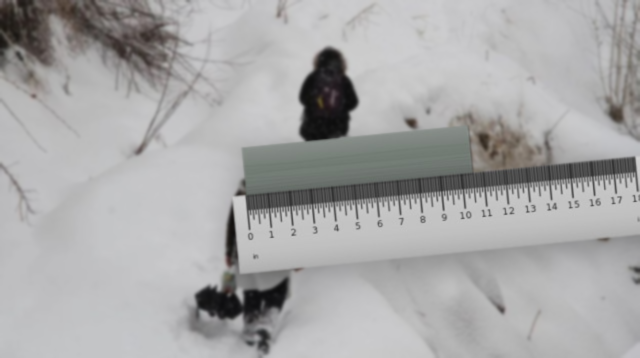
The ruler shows 10.5 in
